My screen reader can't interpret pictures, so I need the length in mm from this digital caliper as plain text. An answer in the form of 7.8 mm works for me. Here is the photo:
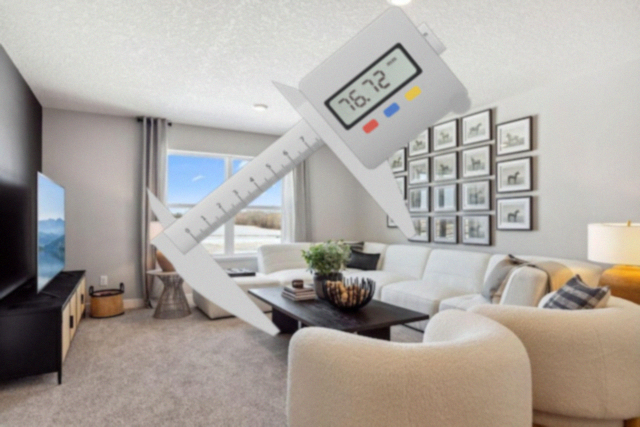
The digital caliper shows 76.72 mm
